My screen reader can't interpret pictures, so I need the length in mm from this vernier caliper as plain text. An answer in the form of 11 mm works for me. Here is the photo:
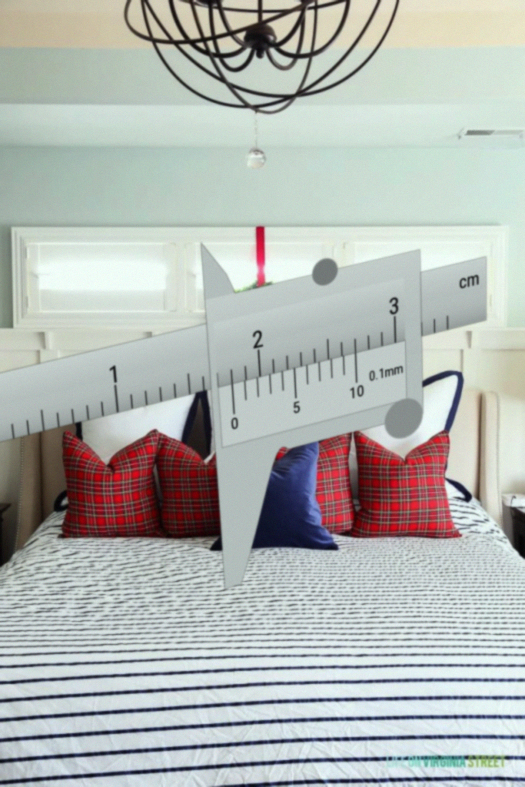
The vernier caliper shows 18.0 mm
